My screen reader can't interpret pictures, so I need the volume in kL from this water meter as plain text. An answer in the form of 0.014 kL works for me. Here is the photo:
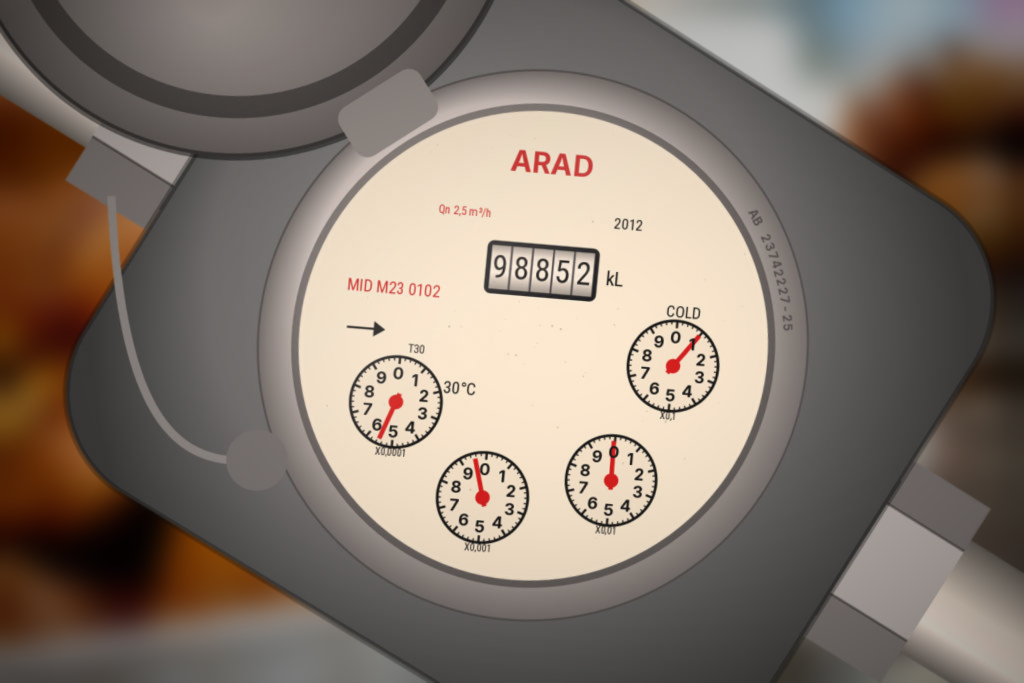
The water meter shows 98852.0995 kL
